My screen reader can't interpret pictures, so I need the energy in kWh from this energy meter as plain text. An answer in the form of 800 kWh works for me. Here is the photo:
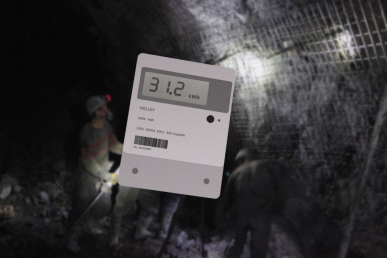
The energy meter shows 31.2 kWh
